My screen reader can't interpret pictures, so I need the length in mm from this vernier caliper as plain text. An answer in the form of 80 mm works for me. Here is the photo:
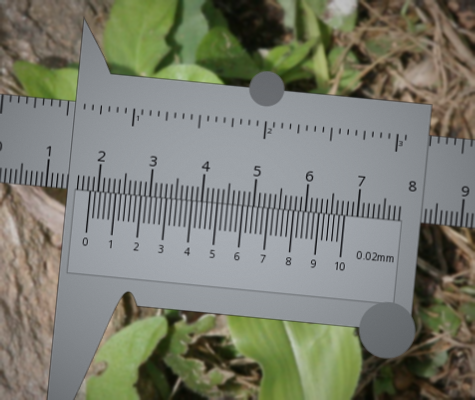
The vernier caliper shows 18.5 mm
